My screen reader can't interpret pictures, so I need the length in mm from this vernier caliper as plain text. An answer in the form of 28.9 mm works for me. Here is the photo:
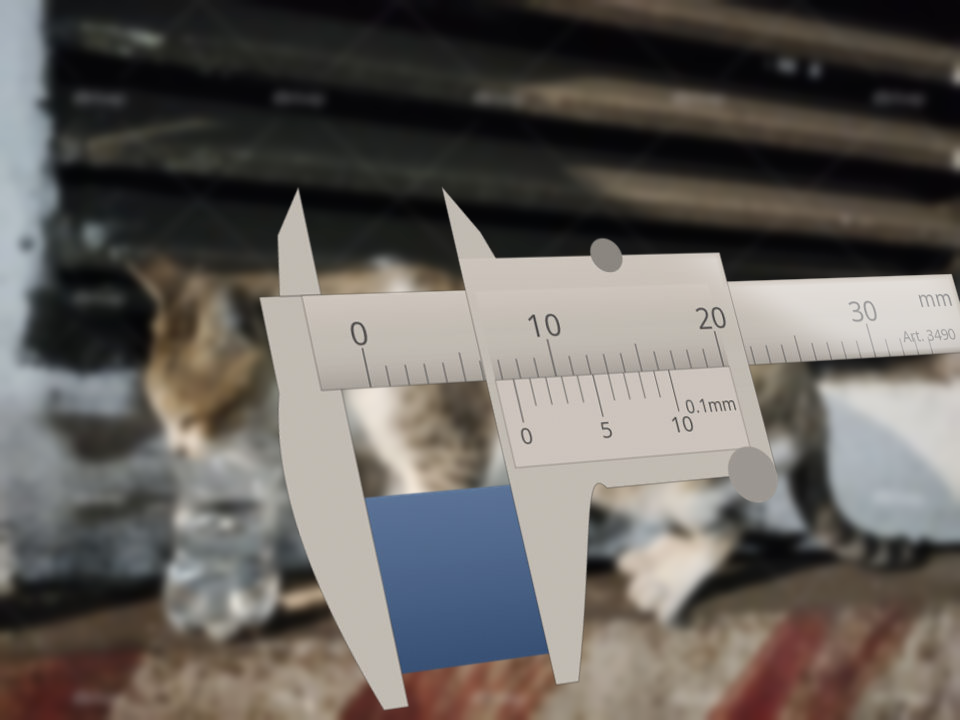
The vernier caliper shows 7.6 mm
